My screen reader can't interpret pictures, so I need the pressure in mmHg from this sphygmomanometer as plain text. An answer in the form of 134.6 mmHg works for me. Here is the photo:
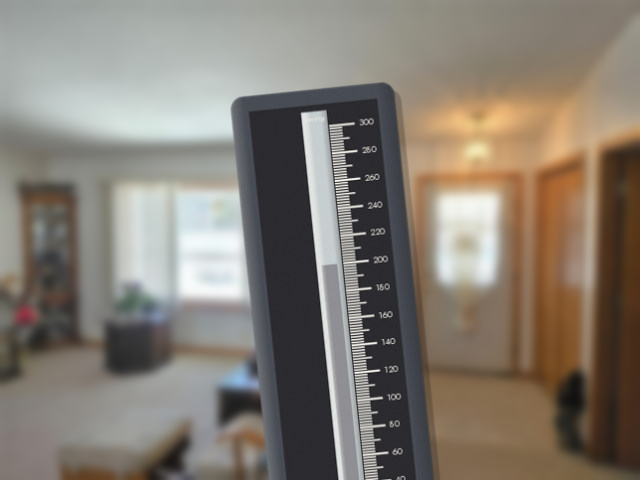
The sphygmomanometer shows 200 mmHg
